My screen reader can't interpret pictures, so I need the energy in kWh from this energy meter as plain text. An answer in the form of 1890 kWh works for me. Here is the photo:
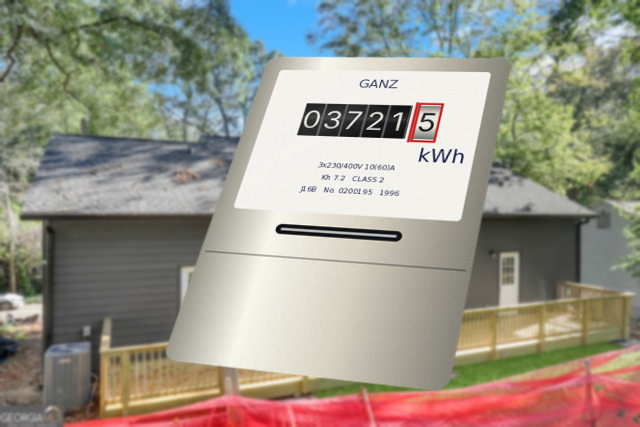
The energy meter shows 3721.5 kWh
